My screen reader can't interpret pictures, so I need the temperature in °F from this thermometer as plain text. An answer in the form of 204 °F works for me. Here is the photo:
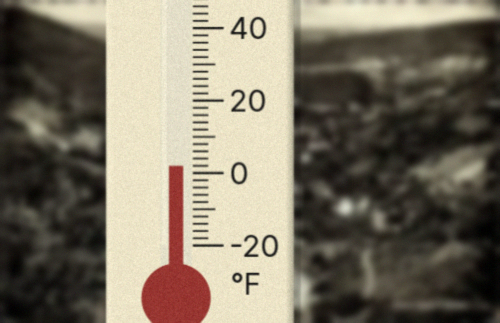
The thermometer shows 2 °F
